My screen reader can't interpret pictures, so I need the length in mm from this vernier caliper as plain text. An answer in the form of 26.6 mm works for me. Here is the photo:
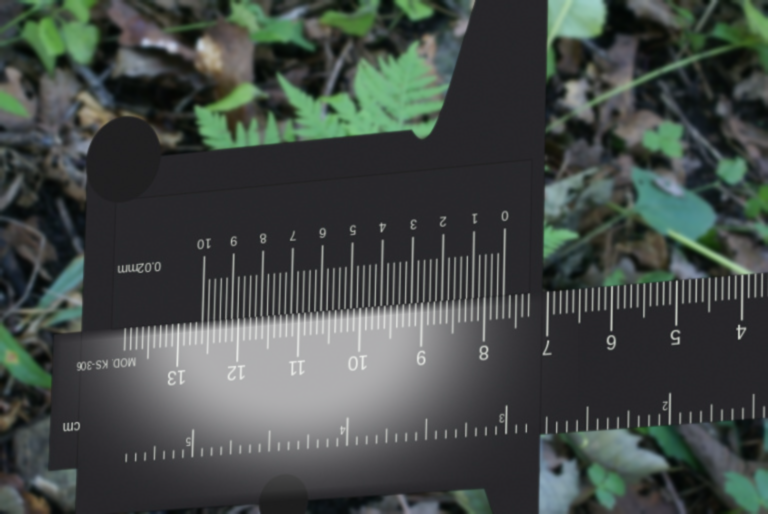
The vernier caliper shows 77.0 mm
